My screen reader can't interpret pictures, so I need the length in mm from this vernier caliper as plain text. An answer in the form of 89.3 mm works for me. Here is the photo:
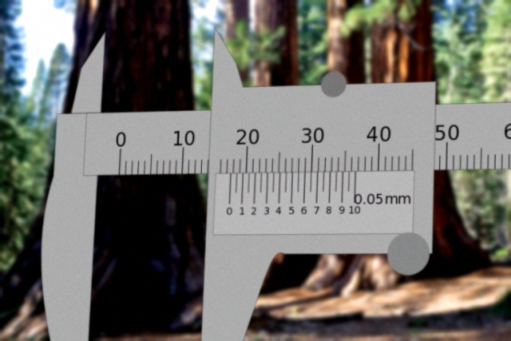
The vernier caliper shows 17.6 mm
